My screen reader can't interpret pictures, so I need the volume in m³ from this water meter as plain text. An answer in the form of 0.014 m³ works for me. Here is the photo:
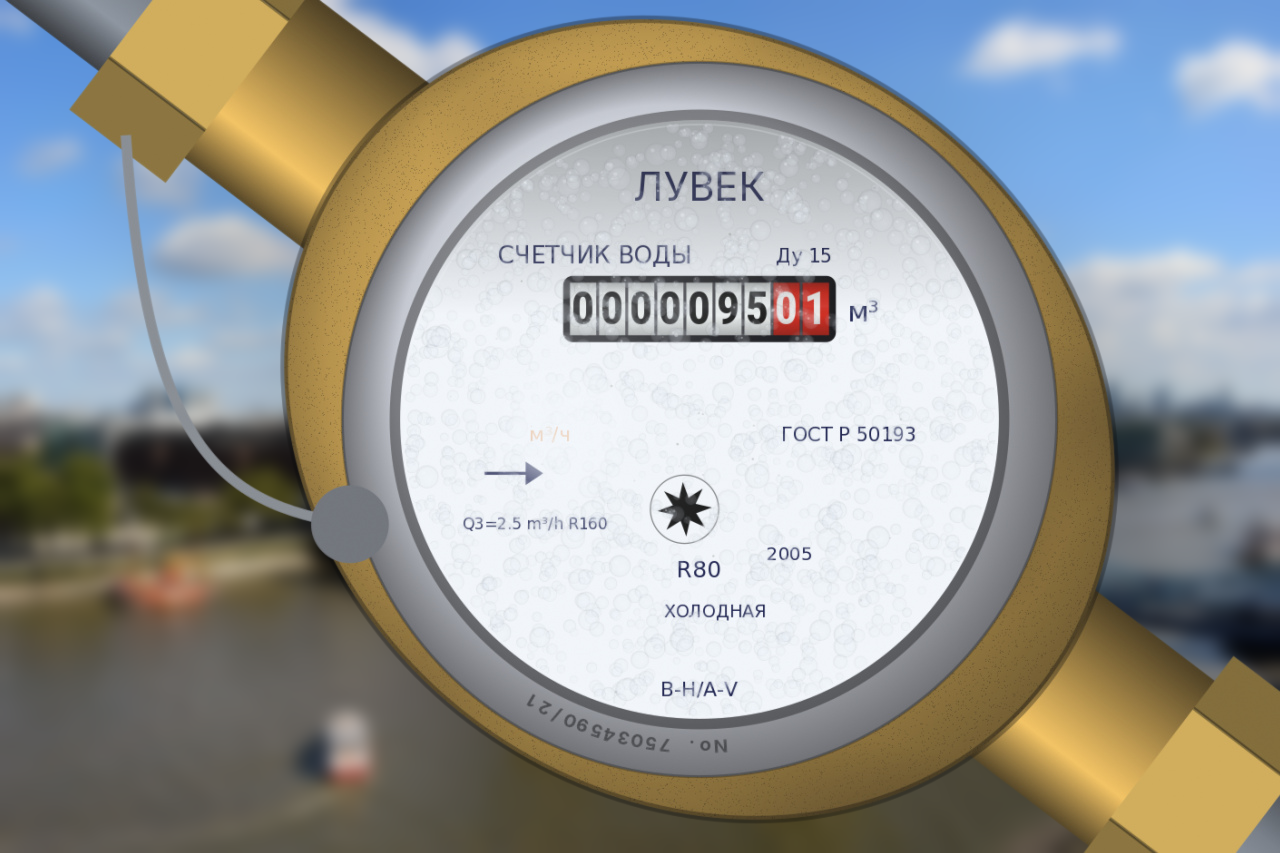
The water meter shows 95.01 m³
